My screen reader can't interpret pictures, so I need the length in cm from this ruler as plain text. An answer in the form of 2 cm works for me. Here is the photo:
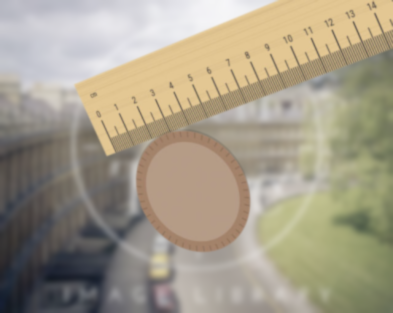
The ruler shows 5.5 cm
